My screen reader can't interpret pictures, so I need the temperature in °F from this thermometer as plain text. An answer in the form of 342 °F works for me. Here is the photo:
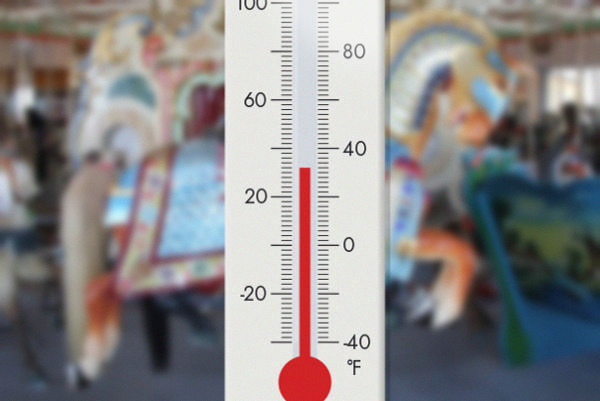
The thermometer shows 32 °F
